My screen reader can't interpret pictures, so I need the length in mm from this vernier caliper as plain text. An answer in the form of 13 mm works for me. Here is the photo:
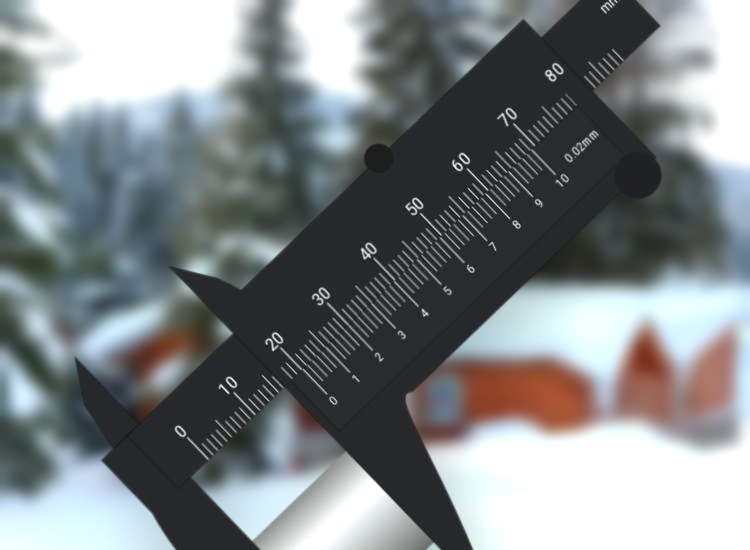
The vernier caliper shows 20.2 mm
